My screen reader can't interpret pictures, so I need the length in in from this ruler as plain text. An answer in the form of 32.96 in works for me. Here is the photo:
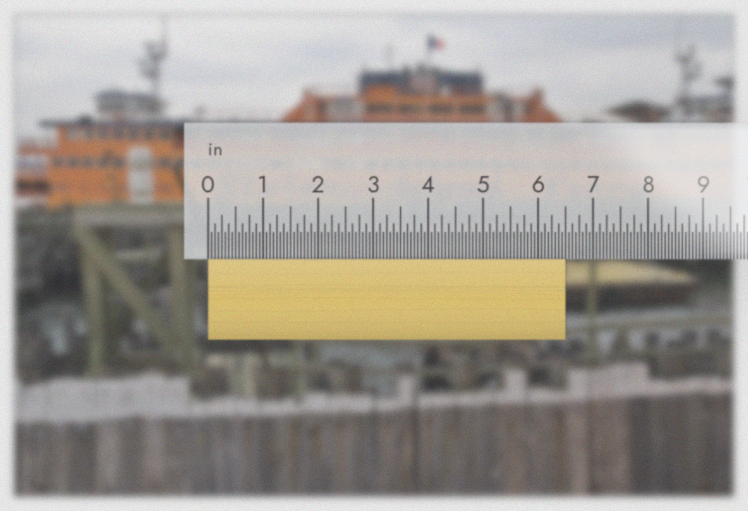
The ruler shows 6.5 in
